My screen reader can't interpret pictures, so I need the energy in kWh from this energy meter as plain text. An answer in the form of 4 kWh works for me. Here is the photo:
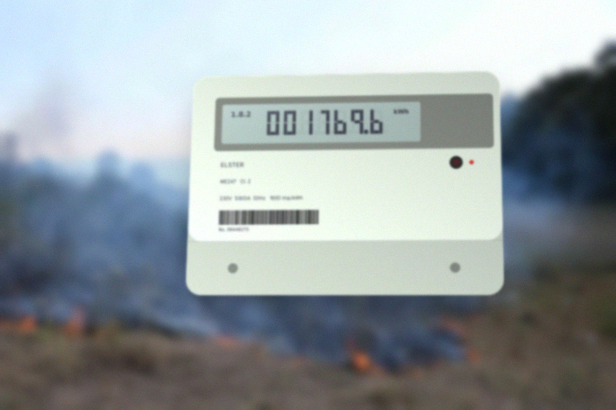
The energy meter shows 1769.6 kWh
